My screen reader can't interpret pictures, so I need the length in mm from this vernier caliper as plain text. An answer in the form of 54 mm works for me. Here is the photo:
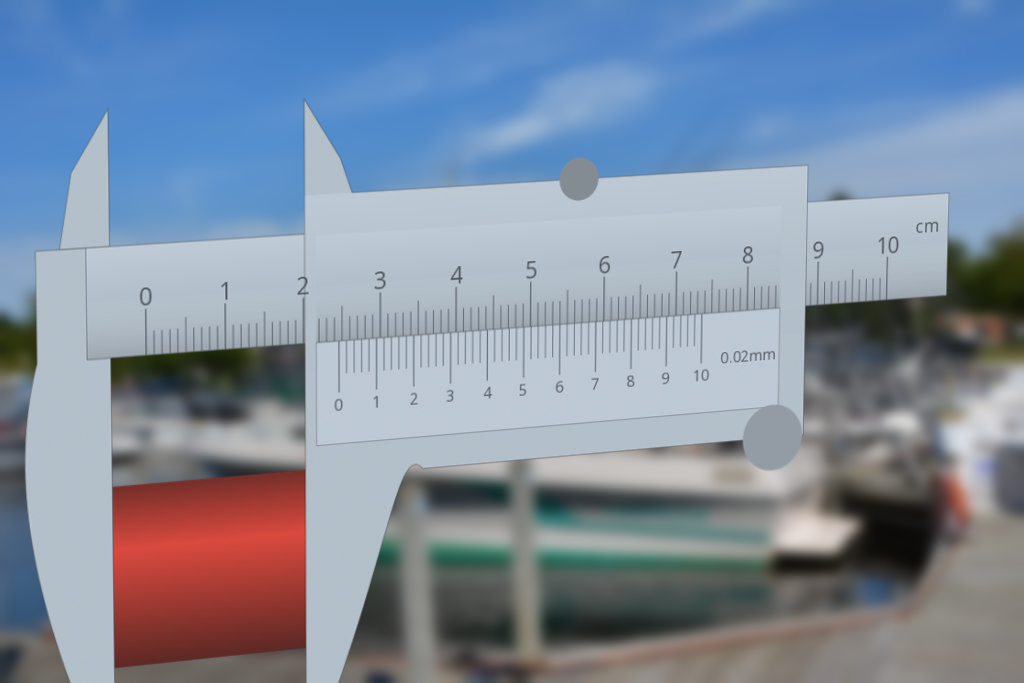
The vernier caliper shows 24.6 mm
